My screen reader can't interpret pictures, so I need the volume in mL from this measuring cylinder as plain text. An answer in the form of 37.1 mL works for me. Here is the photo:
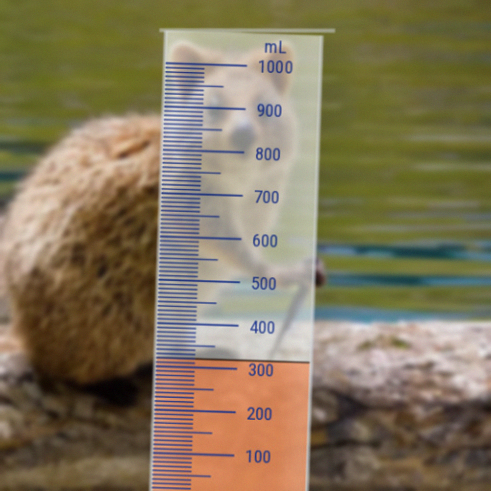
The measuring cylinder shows 320 mL
